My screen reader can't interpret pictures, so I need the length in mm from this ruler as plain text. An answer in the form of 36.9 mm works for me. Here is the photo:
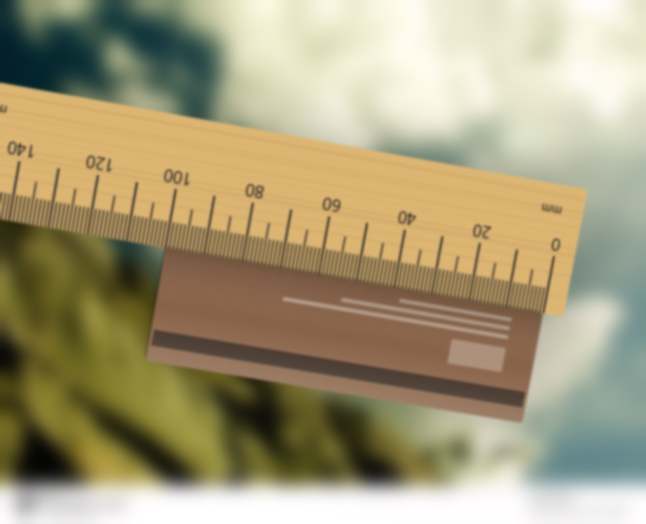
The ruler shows 100 mm
